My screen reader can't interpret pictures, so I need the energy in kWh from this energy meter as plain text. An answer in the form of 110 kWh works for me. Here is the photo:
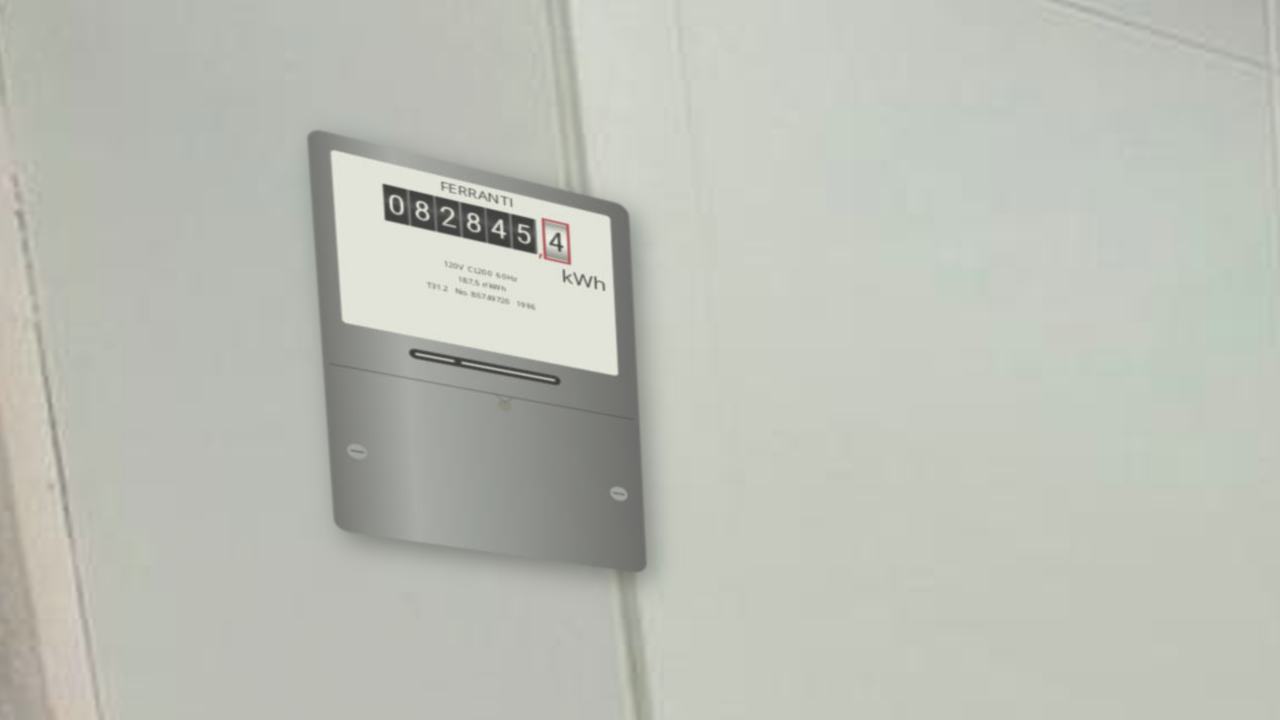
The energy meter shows 82845.4 kWh
